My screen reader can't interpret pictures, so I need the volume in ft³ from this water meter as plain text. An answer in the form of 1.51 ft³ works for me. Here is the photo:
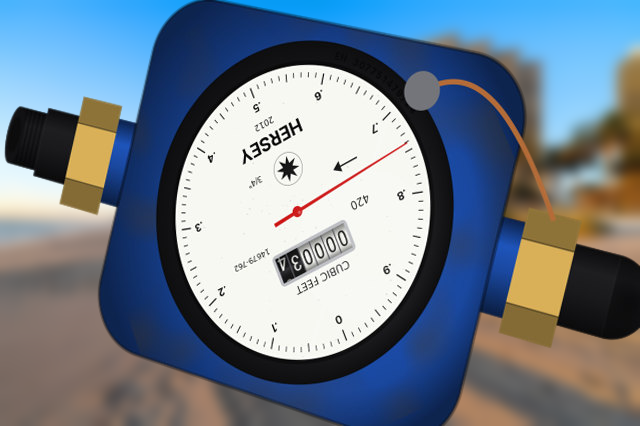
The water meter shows 33.74 ft³
